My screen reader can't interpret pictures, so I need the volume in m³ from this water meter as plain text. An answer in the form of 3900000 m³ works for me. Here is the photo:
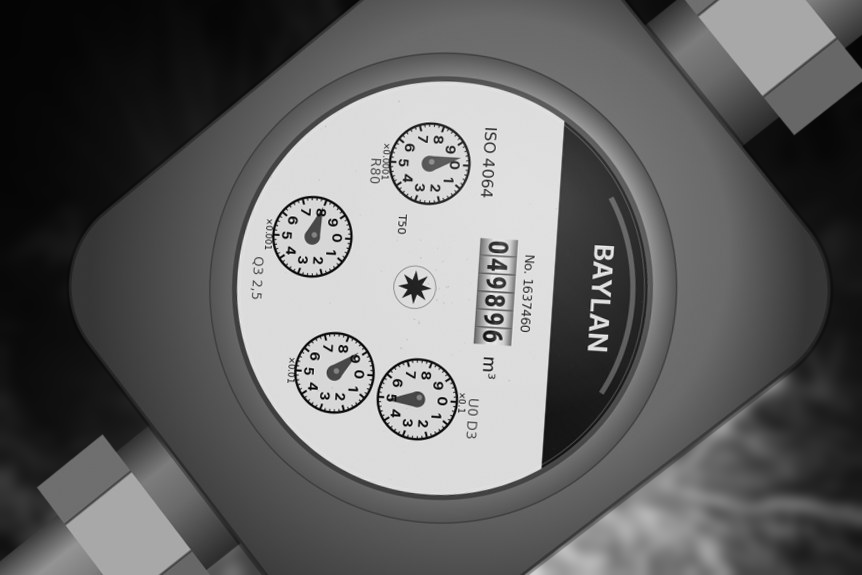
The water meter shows 49896.4879 m³
